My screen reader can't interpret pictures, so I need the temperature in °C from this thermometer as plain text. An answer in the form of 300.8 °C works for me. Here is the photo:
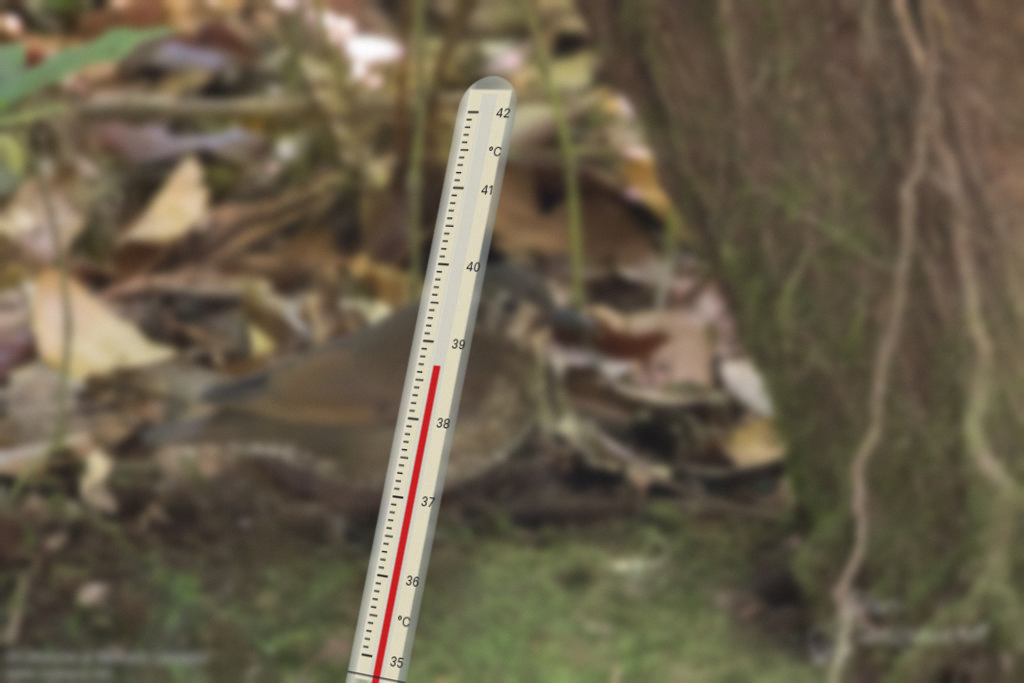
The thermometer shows 38.7 °C
